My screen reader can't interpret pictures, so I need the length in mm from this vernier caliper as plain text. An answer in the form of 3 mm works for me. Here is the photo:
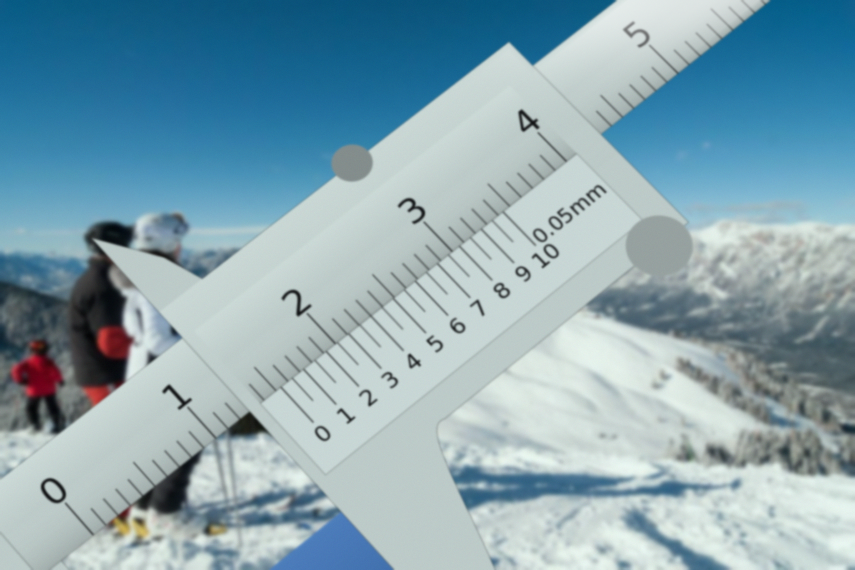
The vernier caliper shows 15.4 mm
